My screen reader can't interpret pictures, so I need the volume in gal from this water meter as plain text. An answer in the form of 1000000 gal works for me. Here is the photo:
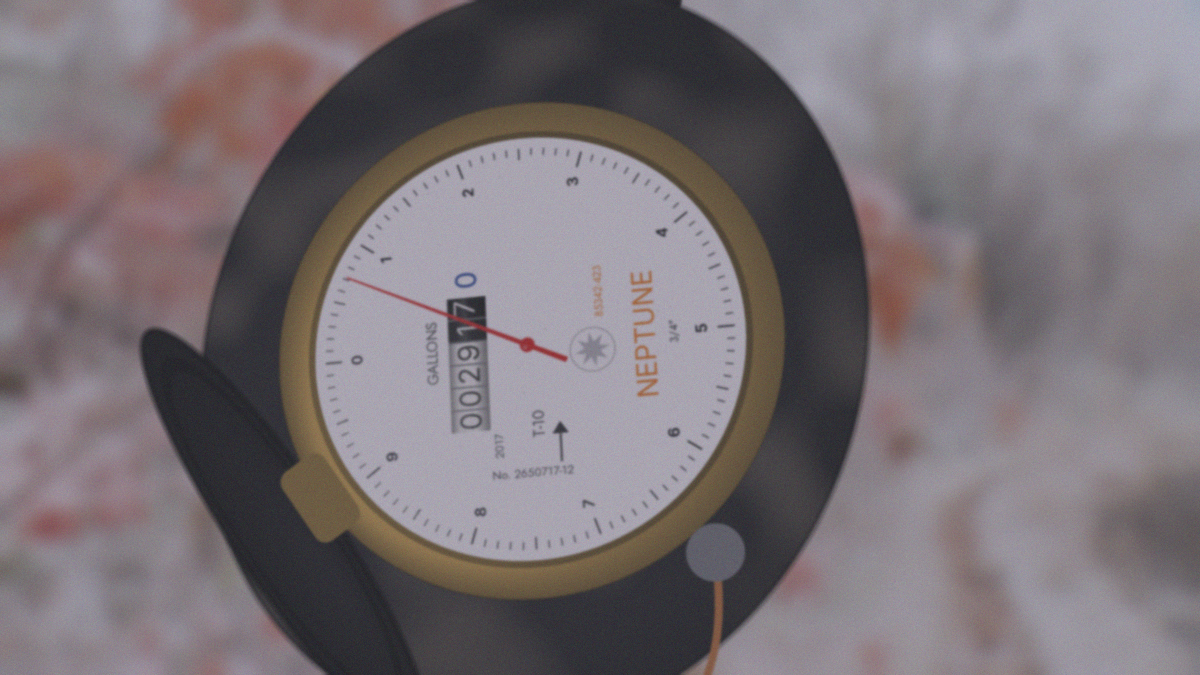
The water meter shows 29170.7 gal
